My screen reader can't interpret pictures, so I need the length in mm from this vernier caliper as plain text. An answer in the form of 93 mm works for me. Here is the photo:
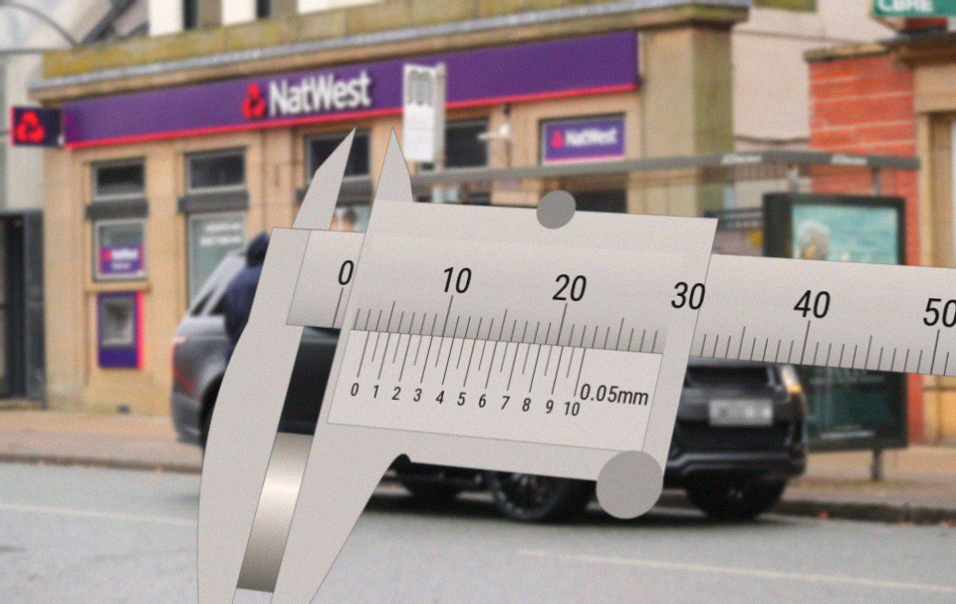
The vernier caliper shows 3.4 mm
